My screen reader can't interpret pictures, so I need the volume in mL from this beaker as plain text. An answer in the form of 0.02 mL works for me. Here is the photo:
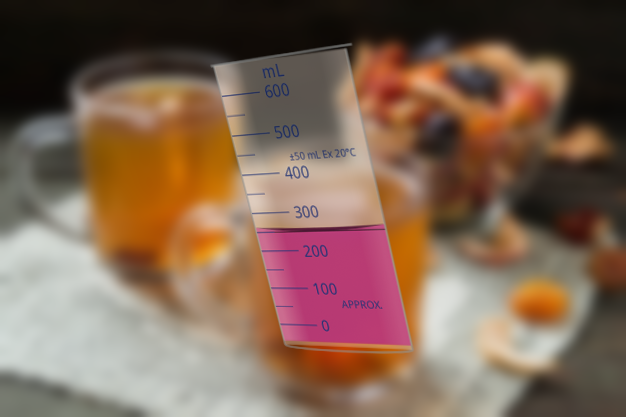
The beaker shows 250 mL
